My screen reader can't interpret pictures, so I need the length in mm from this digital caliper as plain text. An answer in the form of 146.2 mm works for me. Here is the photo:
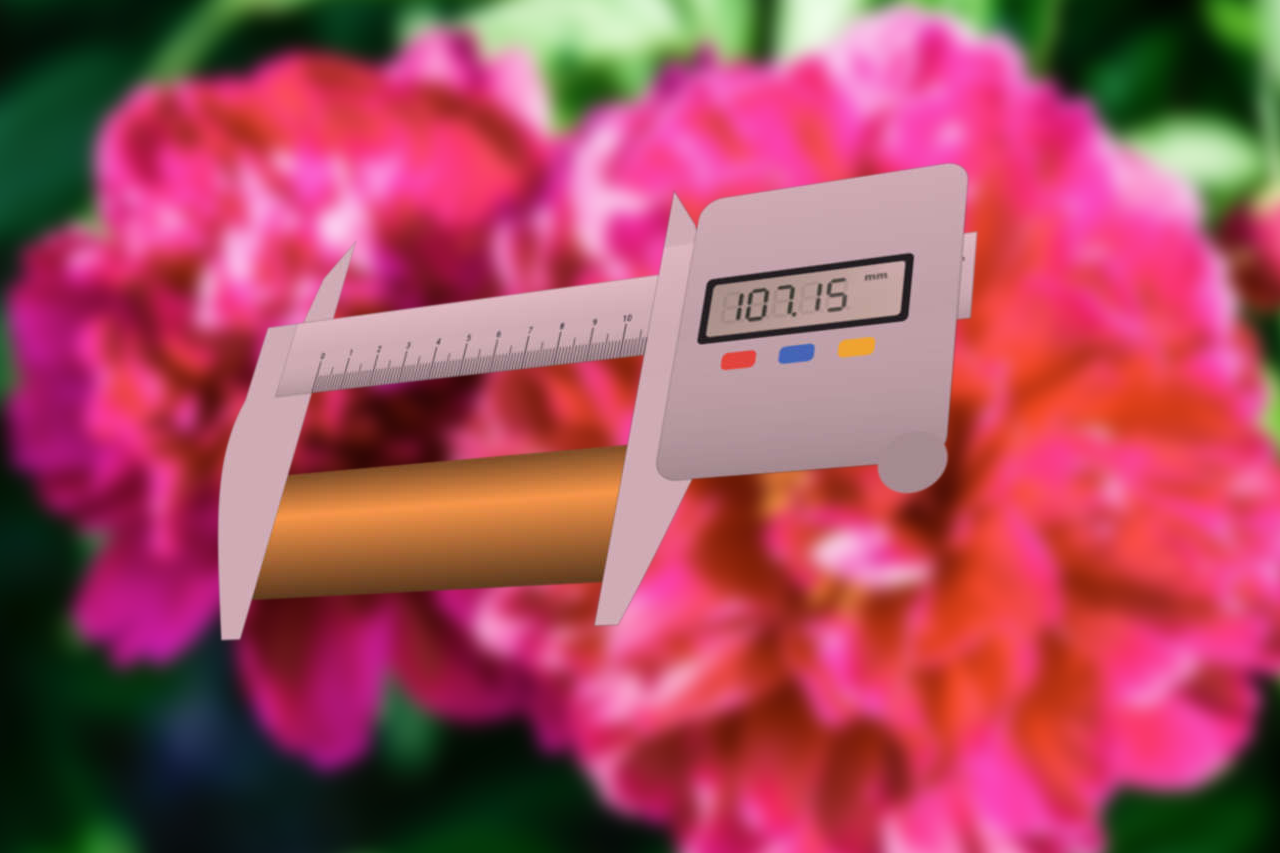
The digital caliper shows 107.15 mm
